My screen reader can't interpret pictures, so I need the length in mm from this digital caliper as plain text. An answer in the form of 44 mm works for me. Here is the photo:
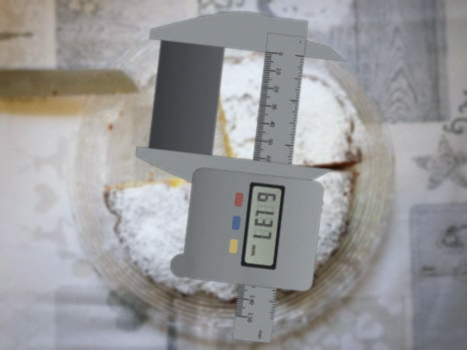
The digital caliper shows 61.37 mm
